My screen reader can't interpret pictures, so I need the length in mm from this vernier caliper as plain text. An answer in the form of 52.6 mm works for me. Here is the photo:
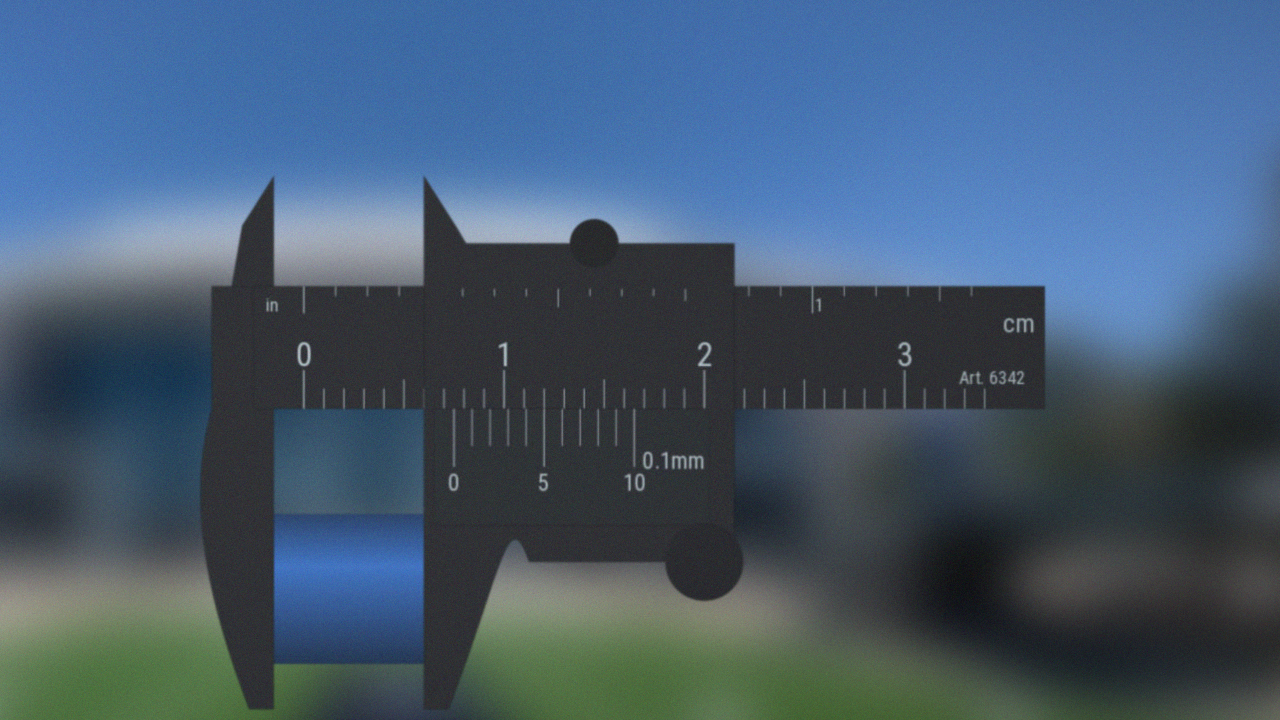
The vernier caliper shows 7.5 mm
